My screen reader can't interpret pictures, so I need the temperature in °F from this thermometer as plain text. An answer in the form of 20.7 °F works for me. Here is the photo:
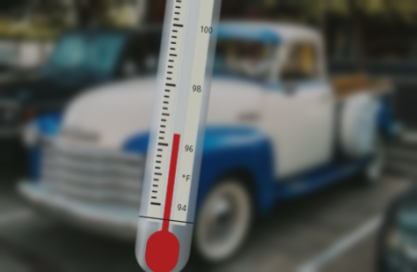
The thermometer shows 96.4 °F
